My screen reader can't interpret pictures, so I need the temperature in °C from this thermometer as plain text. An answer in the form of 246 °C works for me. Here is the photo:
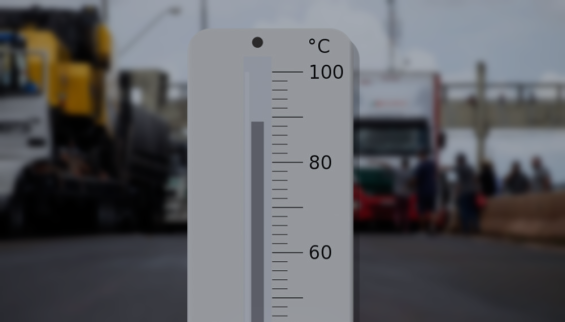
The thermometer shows 89 °C
